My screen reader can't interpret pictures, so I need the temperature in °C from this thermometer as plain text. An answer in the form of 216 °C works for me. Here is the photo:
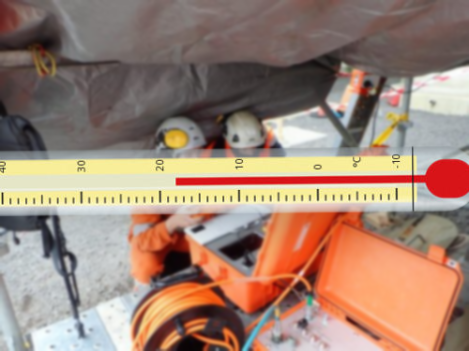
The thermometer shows 18 °C
